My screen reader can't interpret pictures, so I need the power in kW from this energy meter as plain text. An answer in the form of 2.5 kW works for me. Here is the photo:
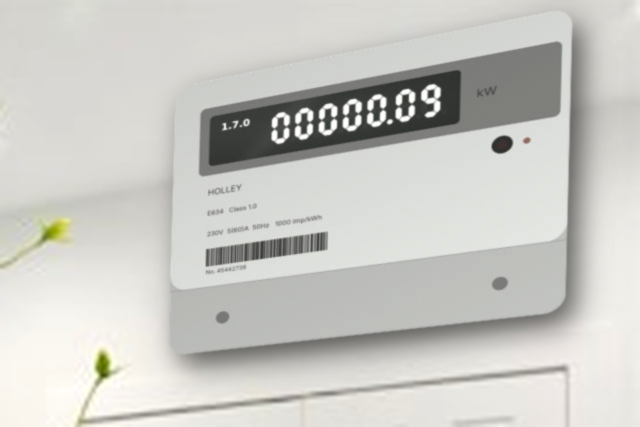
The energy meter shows 0.09 kW
